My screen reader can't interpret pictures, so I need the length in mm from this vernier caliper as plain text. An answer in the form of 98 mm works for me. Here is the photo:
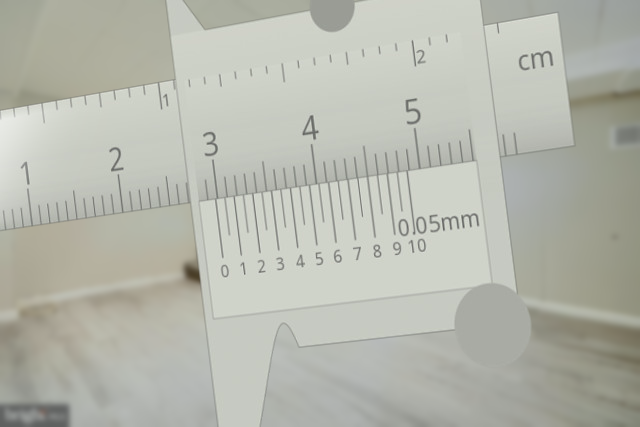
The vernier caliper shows 29.8 mm
